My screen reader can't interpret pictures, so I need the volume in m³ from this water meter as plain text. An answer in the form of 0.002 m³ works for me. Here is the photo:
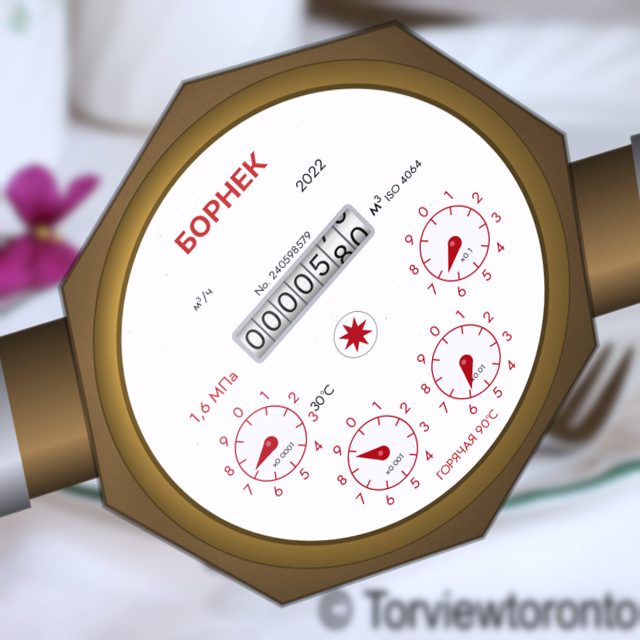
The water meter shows 579.6587 m³
